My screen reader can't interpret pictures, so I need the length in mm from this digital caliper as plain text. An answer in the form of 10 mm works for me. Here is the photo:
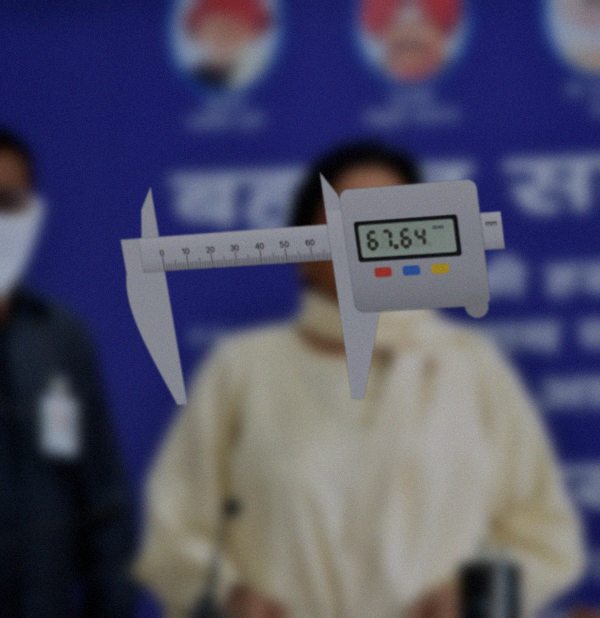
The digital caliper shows 67.64 mm
